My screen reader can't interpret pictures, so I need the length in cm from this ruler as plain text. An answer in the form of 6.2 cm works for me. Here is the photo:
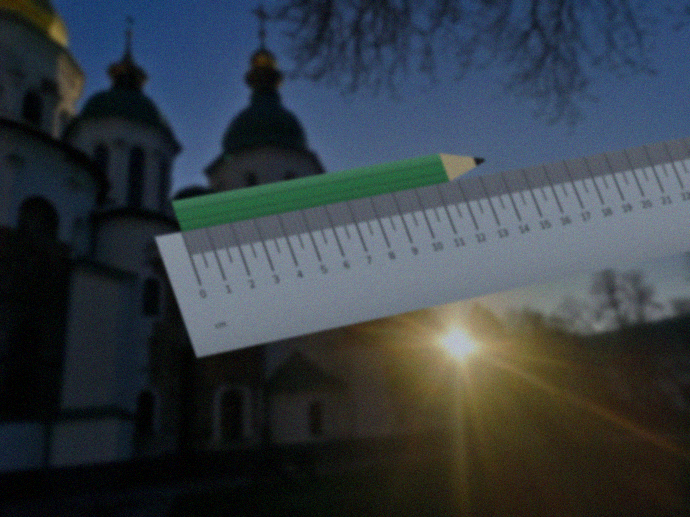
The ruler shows 13.5 cm
